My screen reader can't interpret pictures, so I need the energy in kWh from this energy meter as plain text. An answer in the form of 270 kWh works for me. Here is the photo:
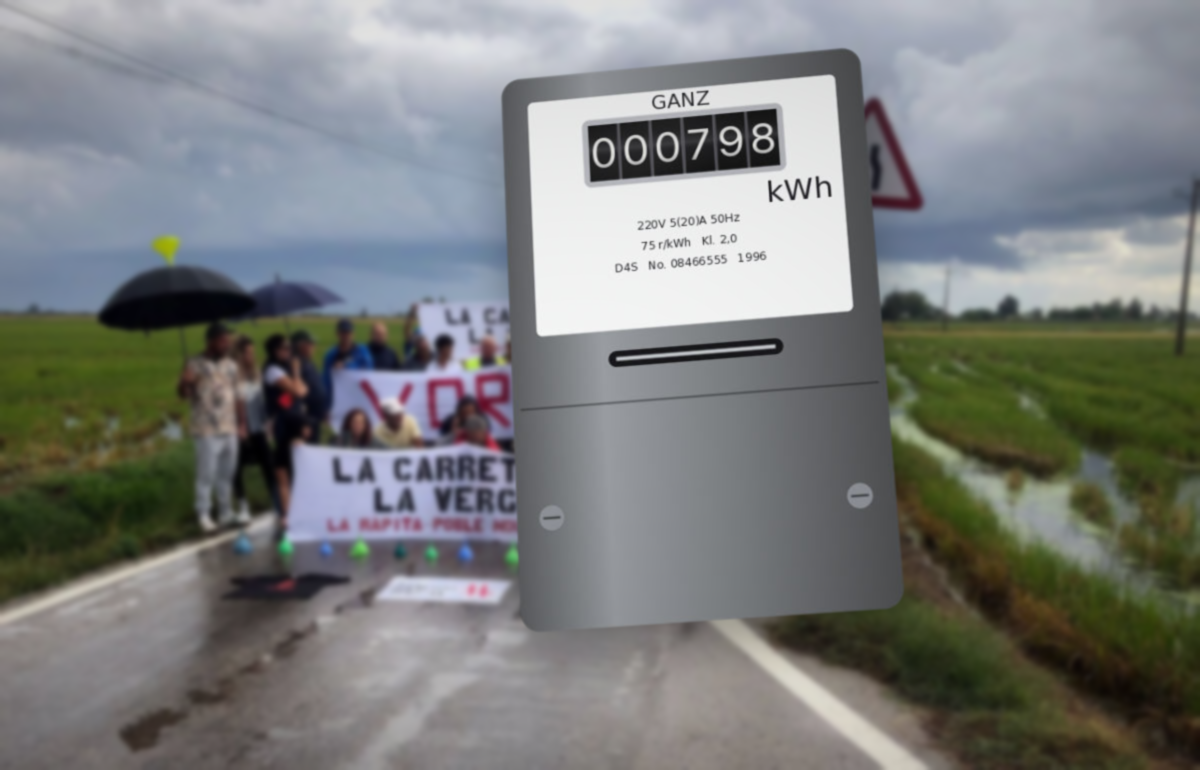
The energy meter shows 798 kWh
